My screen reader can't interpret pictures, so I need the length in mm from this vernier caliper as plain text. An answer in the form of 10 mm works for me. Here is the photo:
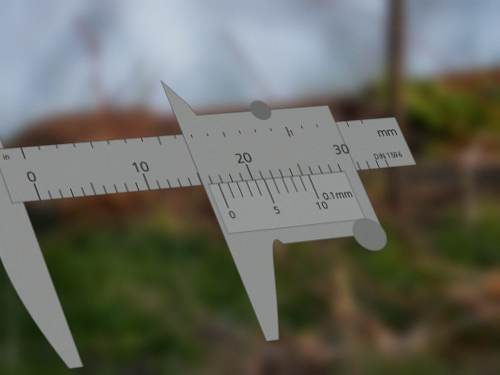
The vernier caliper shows 16.6 mm
